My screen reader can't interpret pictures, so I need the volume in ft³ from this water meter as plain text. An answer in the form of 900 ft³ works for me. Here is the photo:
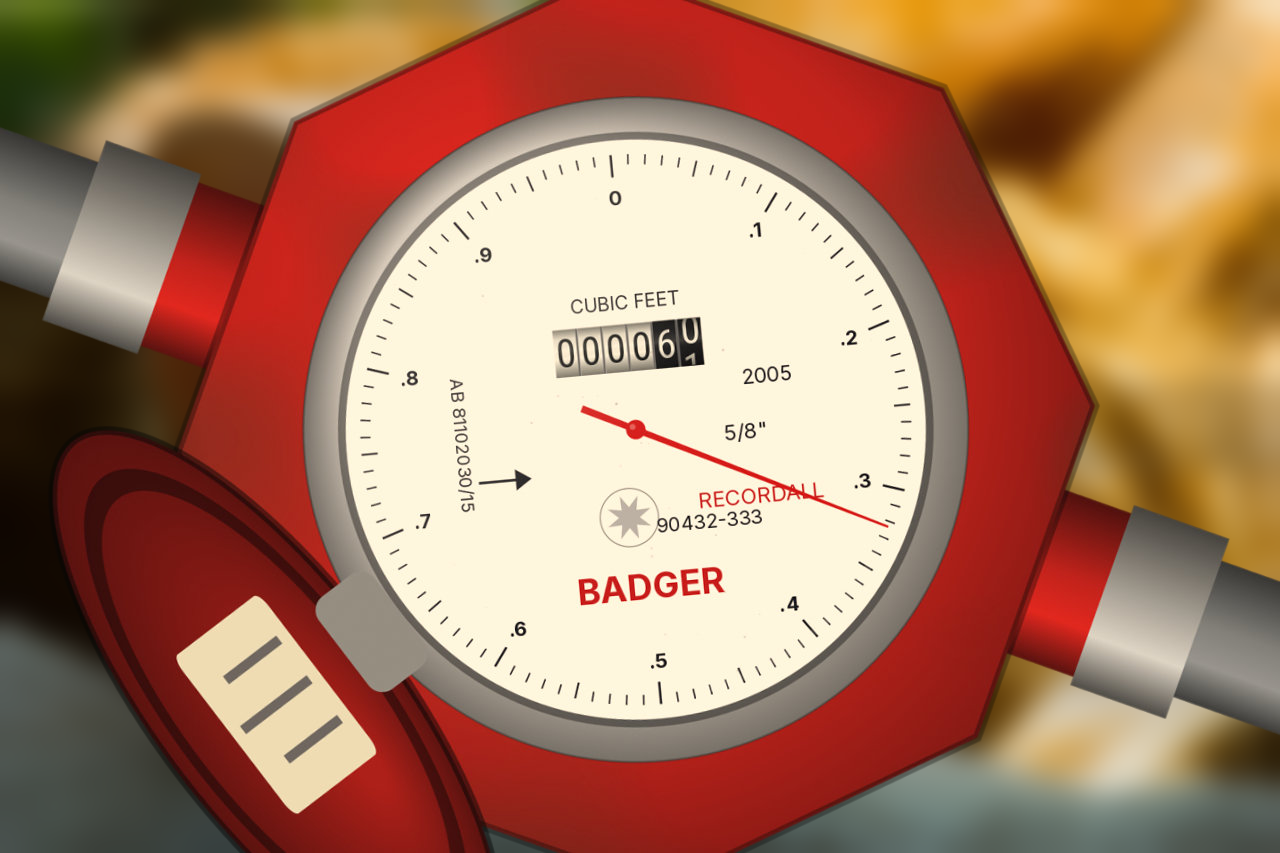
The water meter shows 60.32 ft³
